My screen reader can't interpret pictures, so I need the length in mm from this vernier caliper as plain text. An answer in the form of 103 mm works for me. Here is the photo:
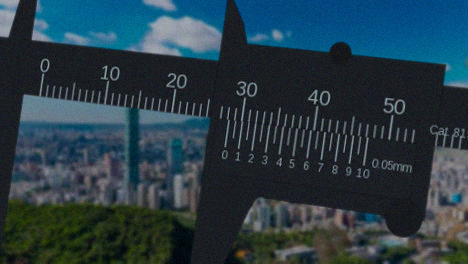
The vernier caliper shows 28.2 mm
